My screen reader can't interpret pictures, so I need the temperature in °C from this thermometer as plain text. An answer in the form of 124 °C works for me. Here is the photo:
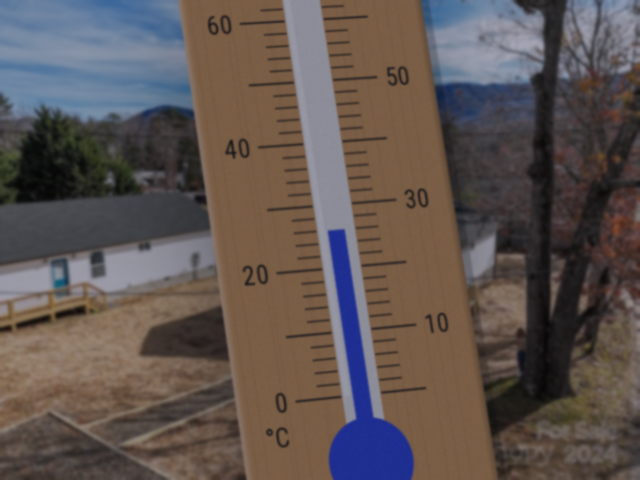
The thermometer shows 26 °C
